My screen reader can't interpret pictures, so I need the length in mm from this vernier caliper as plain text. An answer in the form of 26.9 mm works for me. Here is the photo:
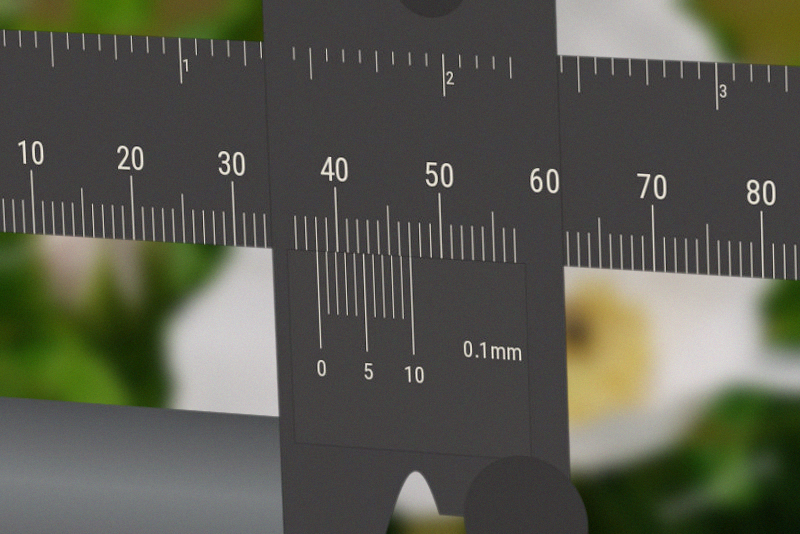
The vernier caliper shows 38.0 mm
